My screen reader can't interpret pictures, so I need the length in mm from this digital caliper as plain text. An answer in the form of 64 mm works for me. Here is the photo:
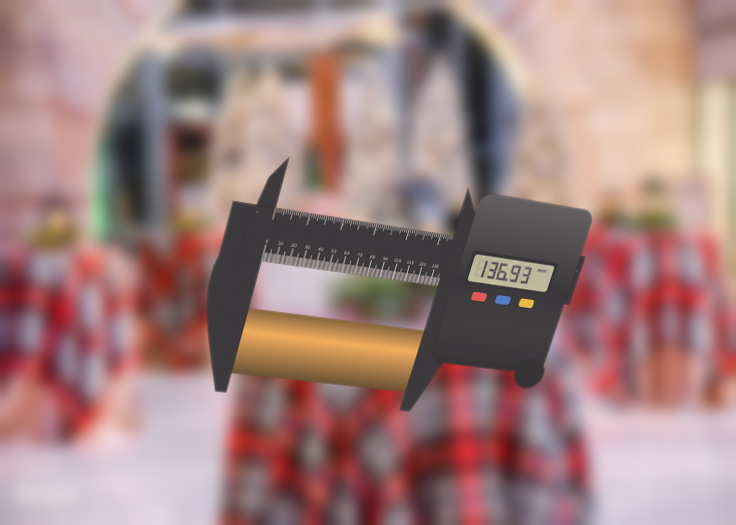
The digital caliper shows 136.93 mm
